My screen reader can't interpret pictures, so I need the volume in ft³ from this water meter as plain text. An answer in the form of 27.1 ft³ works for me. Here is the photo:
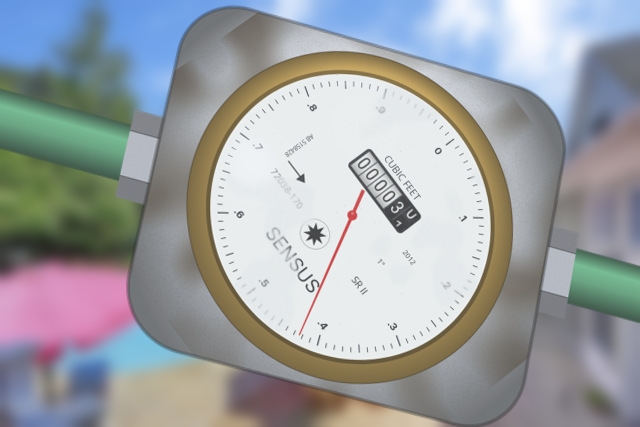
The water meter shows 30.42 ft³
